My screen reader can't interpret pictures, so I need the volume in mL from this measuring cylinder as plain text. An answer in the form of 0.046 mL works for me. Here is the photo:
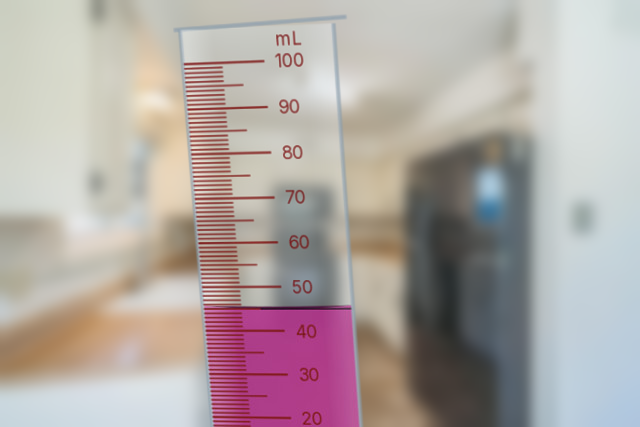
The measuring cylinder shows 45 mL
